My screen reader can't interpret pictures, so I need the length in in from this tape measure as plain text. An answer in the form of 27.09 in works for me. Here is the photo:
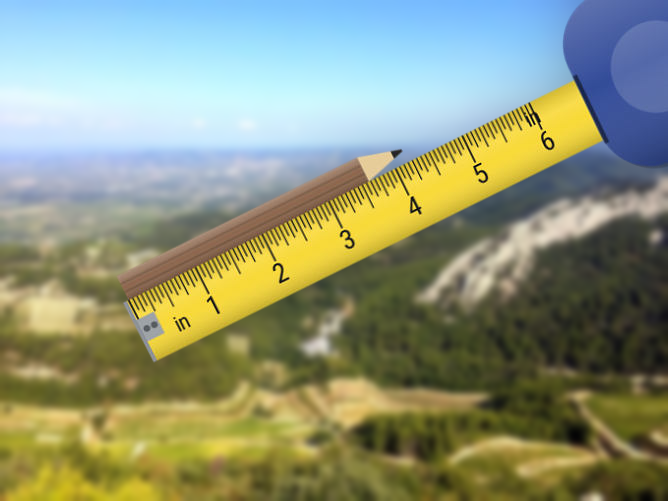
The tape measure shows 4.1875 in
